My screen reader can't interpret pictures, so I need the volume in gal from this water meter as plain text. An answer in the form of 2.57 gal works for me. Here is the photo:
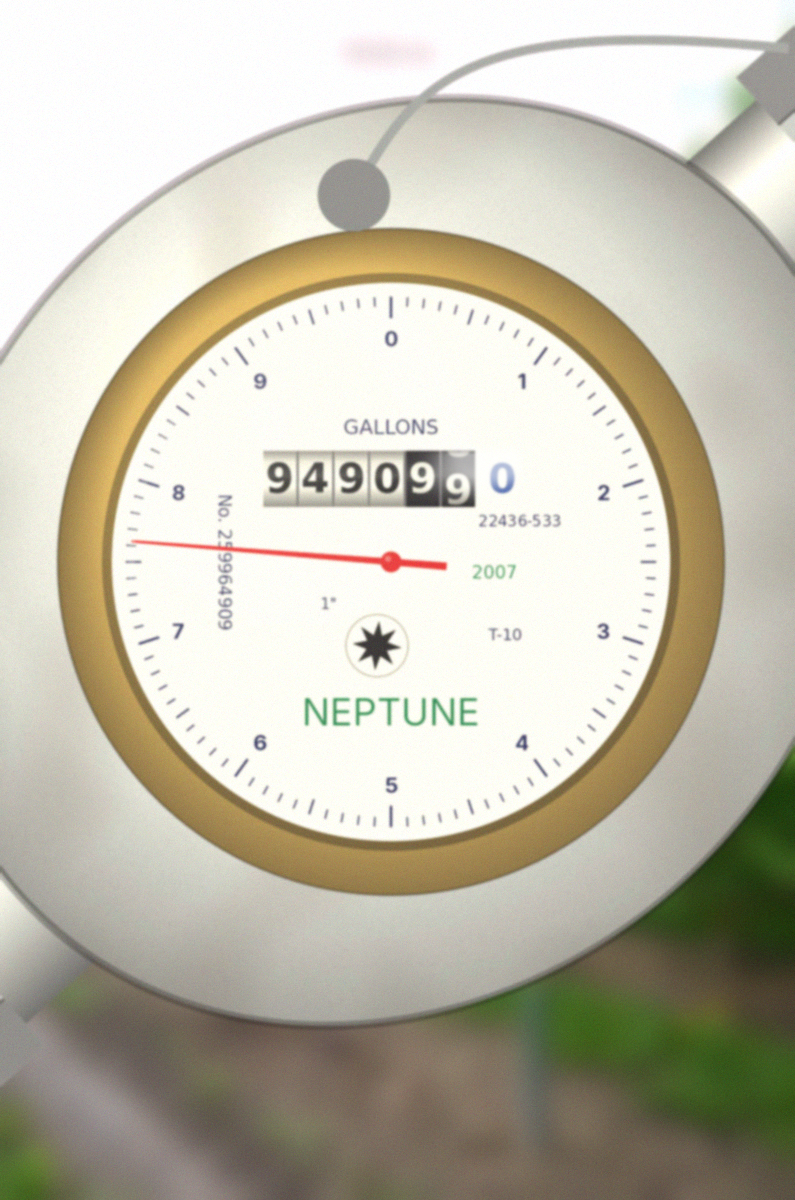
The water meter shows 9490987.6 gal
